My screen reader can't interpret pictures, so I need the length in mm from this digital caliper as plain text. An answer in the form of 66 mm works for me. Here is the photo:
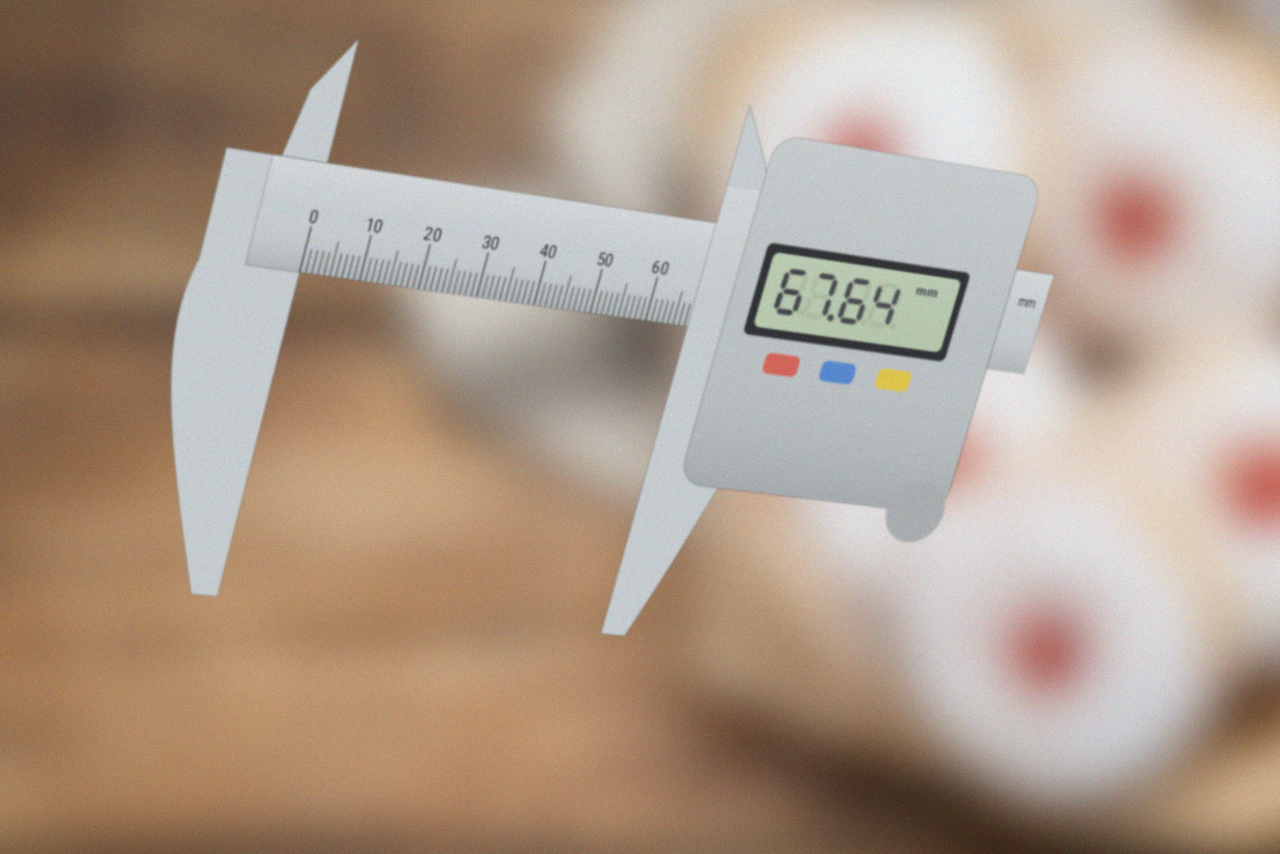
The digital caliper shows 67.64 mm
